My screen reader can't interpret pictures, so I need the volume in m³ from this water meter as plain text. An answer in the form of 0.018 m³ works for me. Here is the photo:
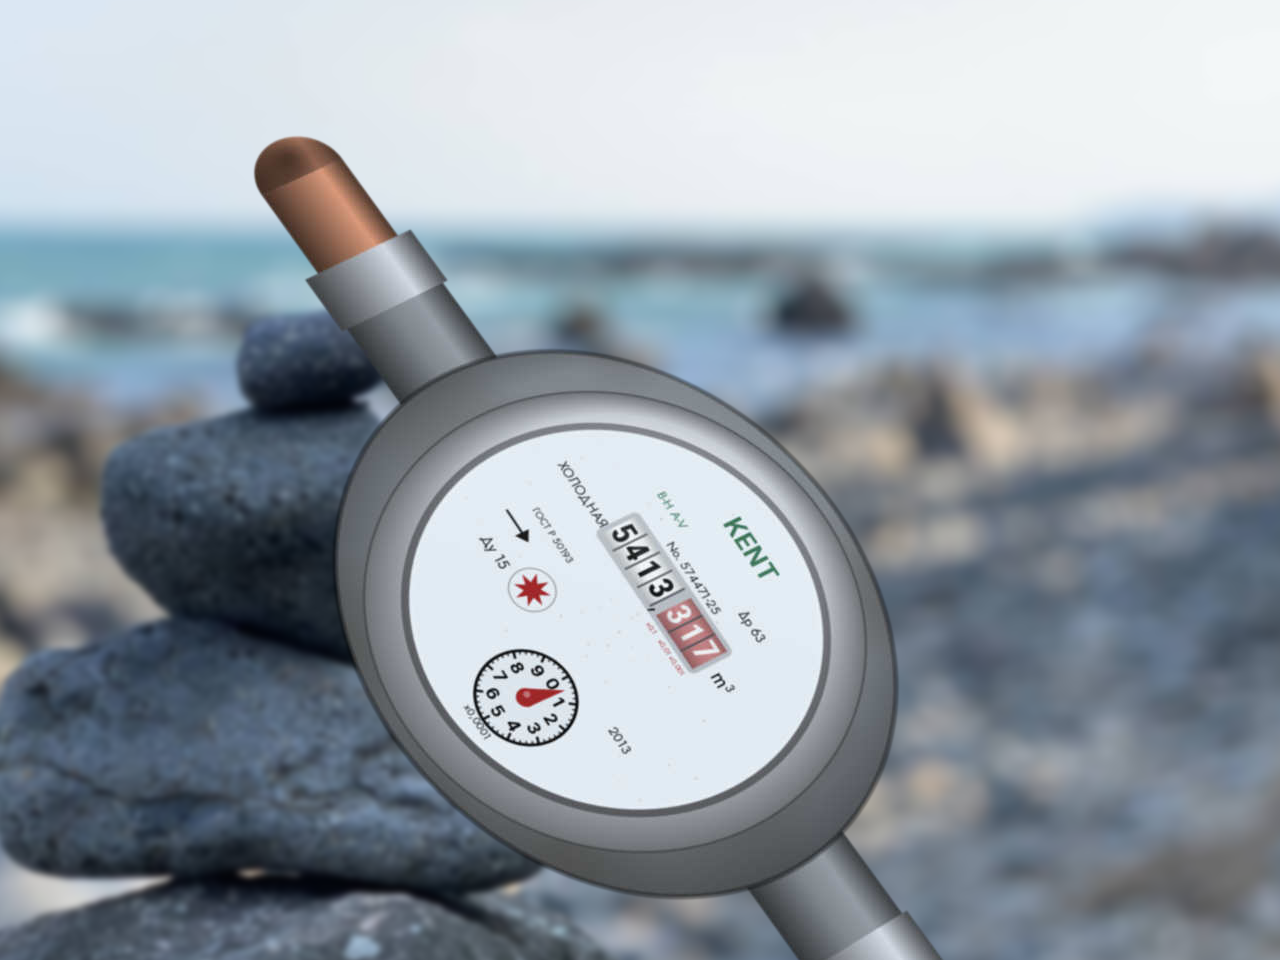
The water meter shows 5413.3170 m³
